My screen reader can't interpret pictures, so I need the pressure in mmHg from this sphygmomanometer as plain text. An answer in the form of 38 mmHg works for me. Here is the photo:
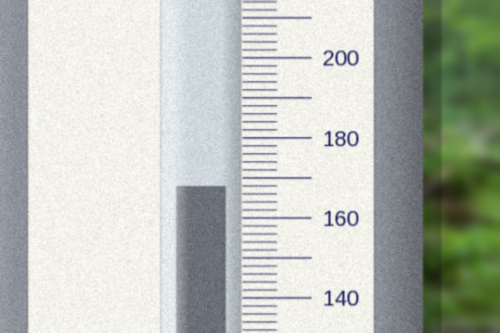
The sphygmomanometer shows 168 mmHg
